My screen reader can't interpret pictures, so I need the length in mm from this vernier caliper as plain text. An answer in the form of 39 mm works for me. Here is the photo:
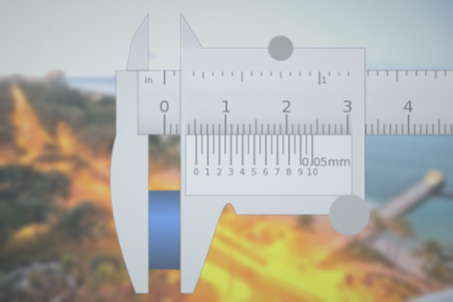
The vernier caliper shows 5.2 mm
